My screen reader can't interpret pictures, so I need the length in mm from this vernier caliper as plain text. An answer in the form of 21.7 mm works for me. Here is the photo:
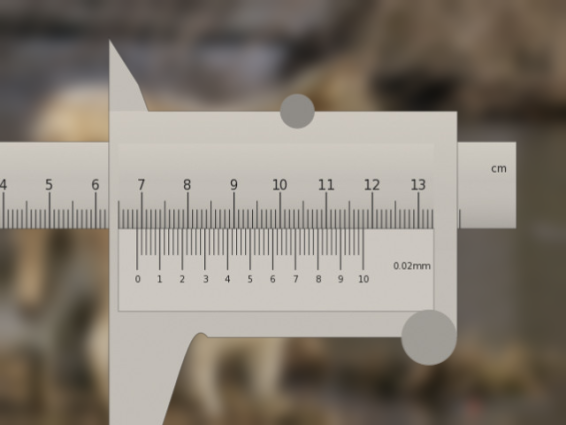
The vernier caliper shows 69.0 mm
